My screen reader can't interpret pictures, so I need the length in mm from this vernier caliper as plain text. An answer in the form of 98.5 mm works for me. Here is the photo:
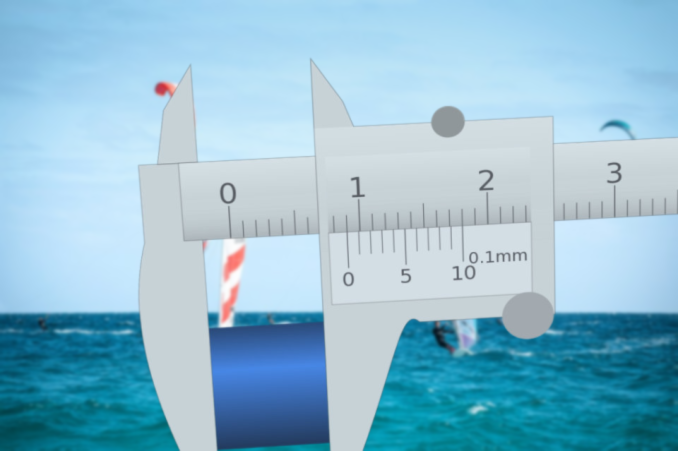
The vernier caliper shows 9.0 mm
